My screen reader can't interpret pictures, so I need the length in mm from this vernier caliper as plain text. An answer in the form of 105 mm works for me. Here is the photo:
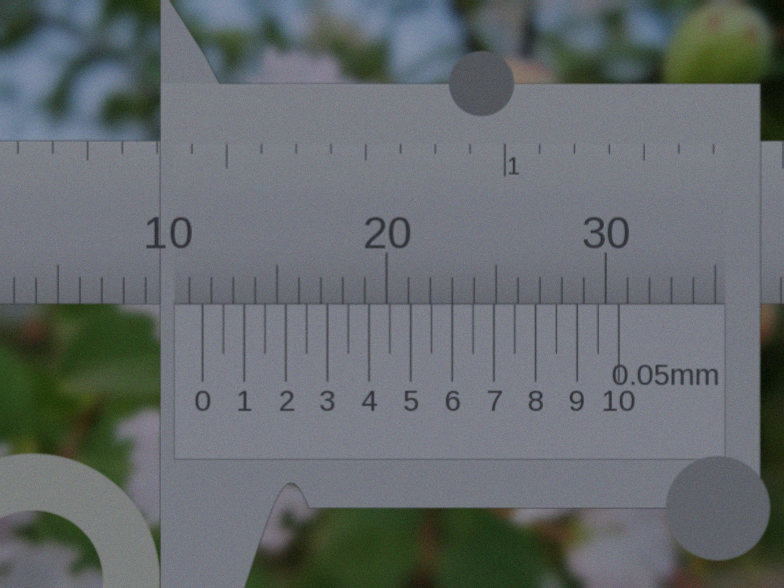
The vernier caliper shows 11.6 mm
